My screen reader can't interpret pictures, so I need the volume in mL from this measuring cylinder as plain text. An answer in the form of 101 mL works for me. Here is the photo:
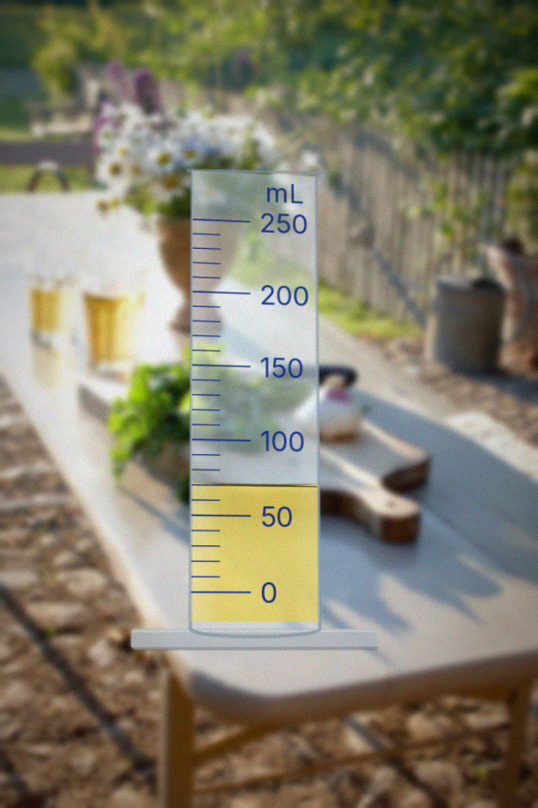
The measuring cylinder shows 70 mL
